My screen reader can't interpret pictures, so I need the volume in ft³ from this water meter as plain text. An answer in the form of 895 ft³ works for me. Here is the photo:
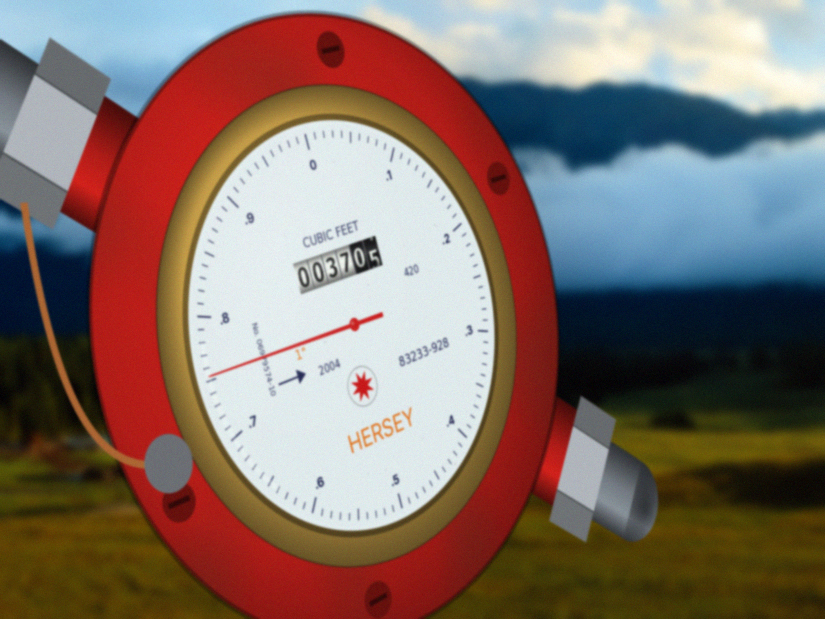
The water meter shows 3704.75 ft³
